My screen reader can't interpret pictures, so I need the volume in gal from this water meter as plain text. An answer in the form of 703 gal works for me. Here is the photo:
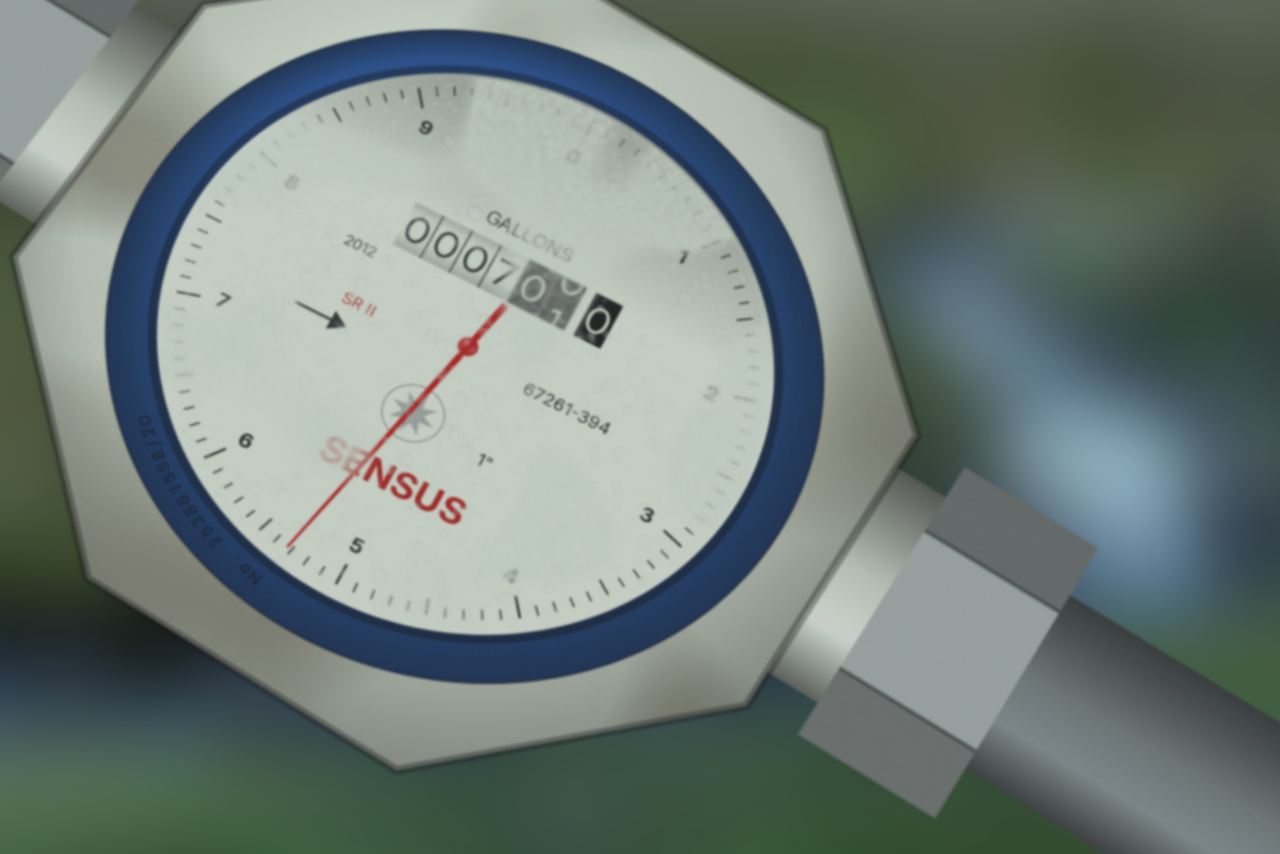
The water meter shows 7005.3 gal
